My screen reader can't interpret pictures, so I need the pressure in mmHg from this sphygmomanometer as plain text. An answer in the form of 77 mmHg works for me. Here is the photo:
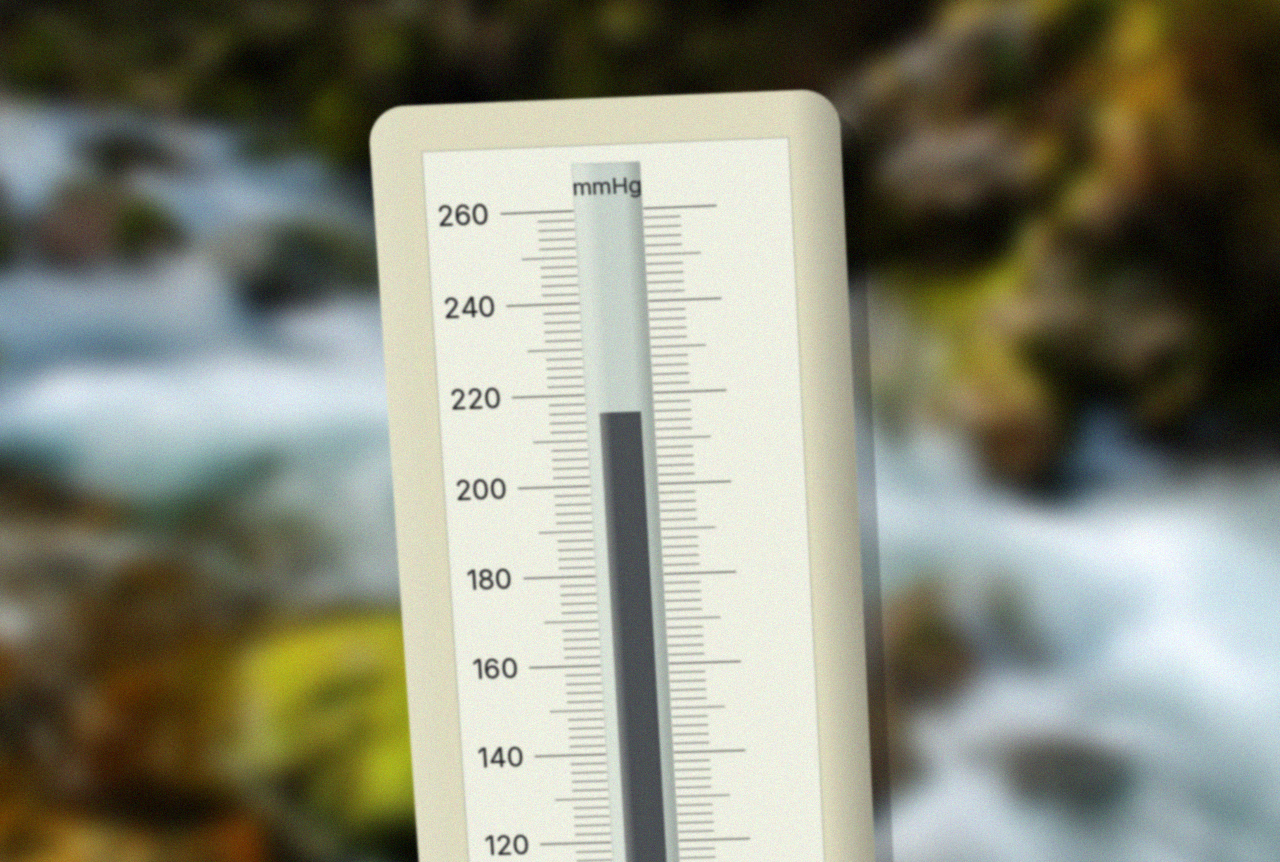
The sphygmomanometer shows 216 mmHg
